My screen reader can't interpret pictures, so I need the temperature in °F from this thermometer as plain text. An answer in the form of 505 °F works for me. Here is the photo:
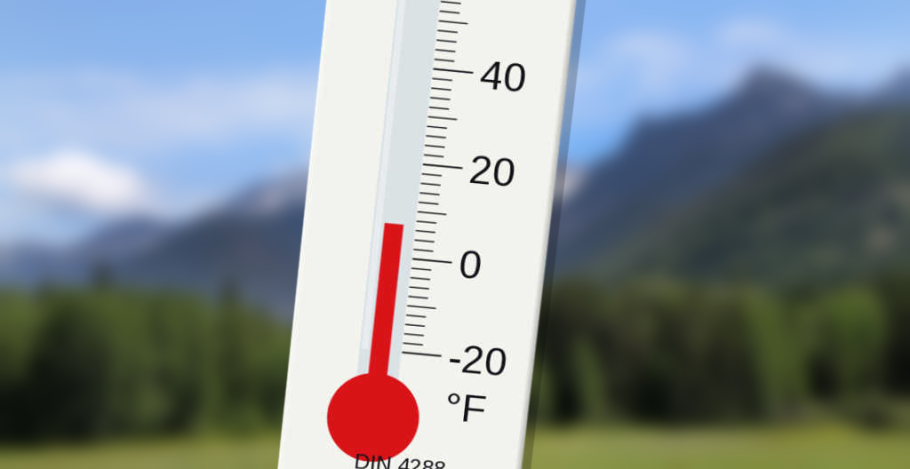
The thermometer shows 7 °F
